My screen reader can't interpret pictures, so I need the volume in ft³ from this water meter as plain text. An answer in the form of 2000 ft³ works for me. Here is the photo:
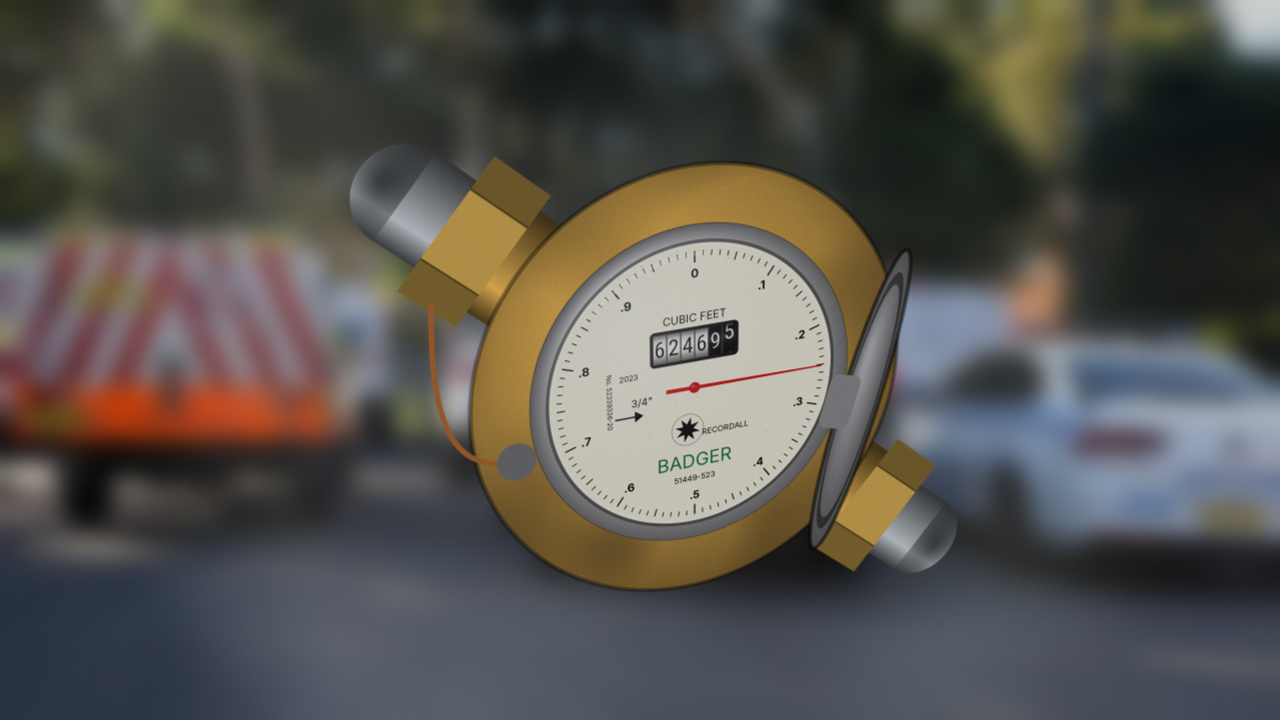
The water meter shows 624695.25 ft³
